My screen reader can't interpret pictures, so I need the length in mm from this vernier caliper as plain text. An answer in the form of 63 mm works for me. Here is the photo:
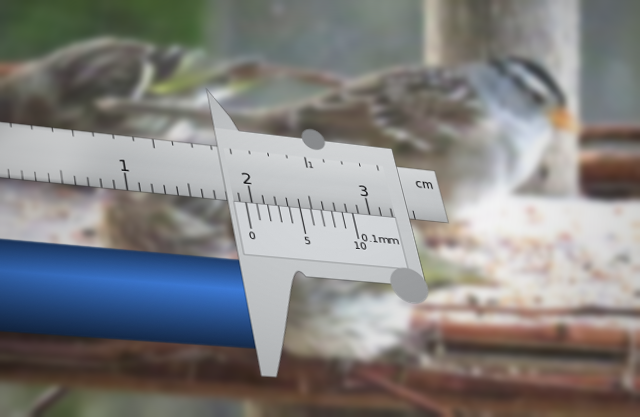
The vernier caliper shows 19.5 mm
